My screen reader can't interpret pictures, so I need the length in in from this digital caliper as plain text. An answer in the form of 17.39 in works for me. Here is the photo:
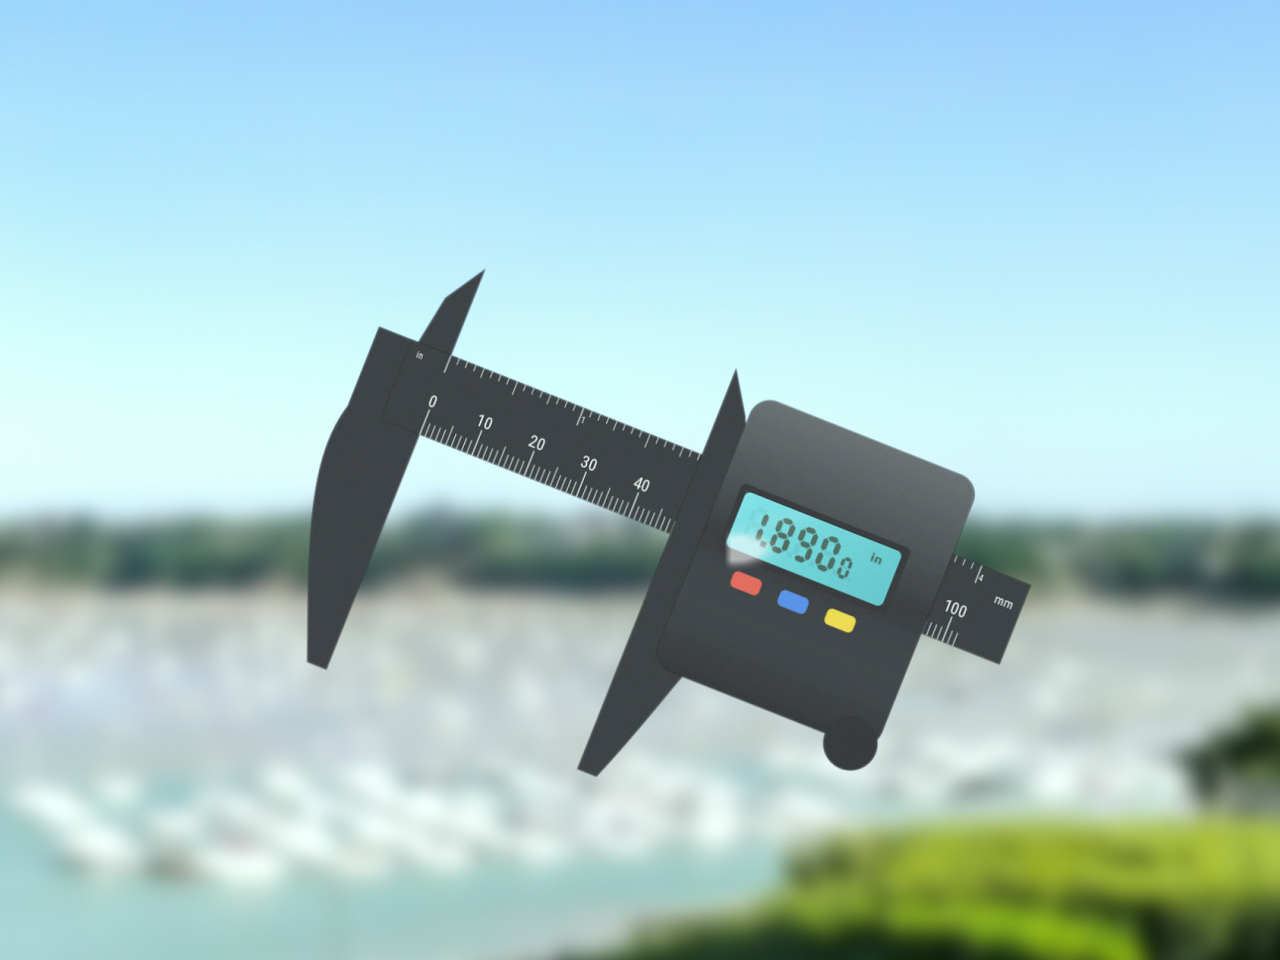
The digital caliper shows 1.8900 in
